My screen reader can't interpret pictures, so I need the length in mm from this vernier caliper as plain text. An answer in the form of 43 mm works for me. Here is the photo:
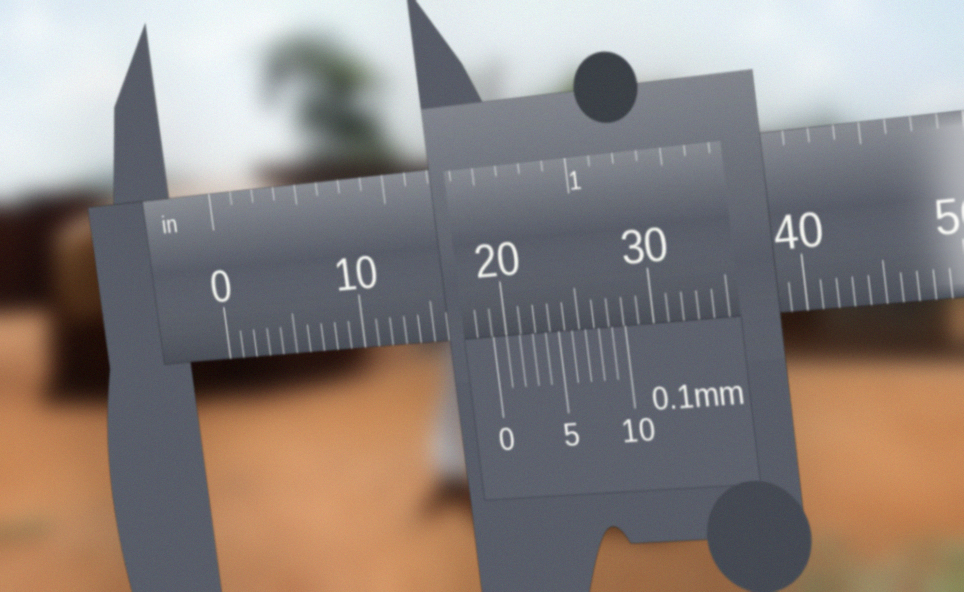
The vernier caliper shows 19.1 mm
